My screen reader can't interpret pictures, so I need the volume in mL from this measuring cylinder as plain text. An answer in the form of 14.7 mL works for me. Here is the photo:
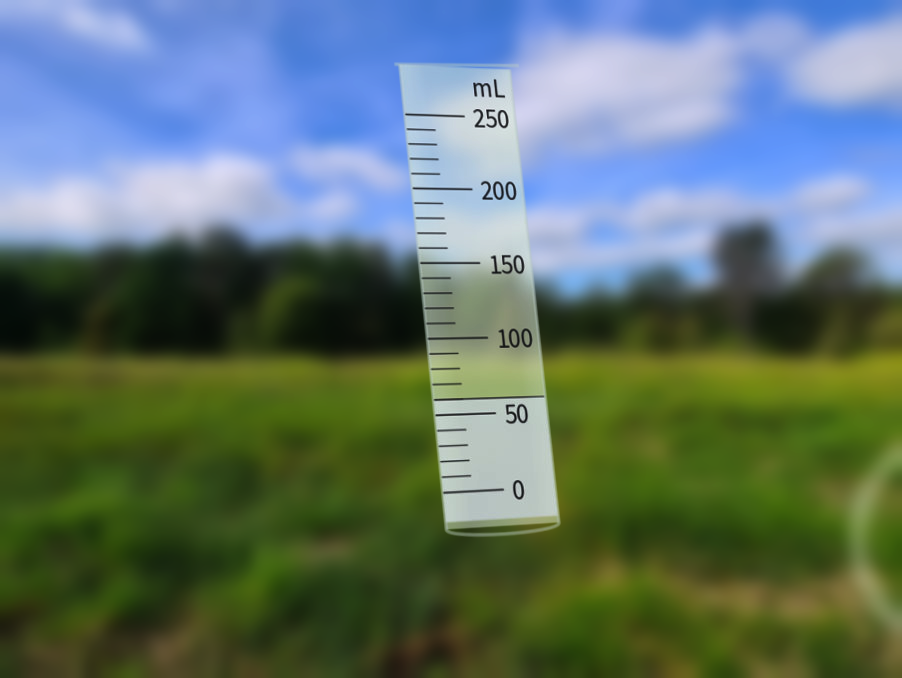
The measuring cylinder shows 60 mL
